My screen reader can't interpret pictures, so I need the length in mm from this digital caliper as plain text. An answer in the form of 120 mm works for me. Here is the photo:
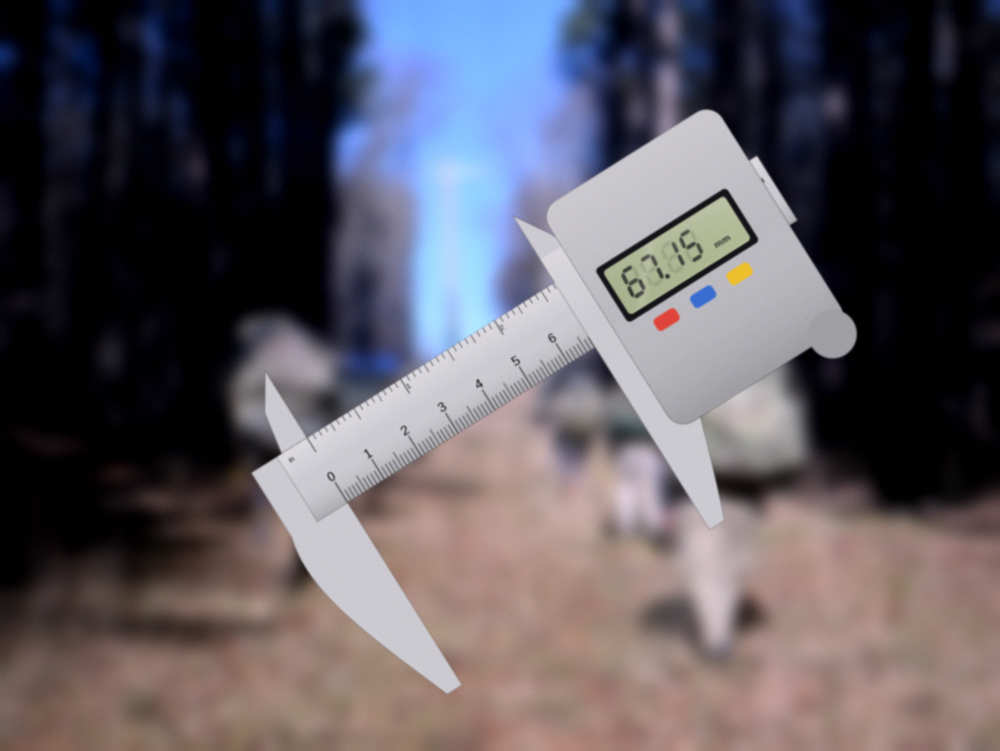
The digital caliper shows 67.15 mm
